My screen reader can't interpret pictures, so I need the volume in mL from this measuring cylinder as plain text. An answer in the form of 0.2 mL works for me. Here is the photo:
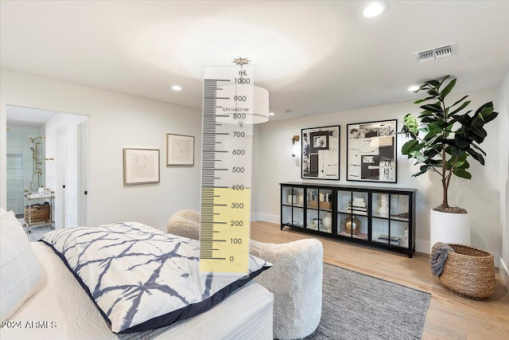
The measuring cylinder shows 400 mL
